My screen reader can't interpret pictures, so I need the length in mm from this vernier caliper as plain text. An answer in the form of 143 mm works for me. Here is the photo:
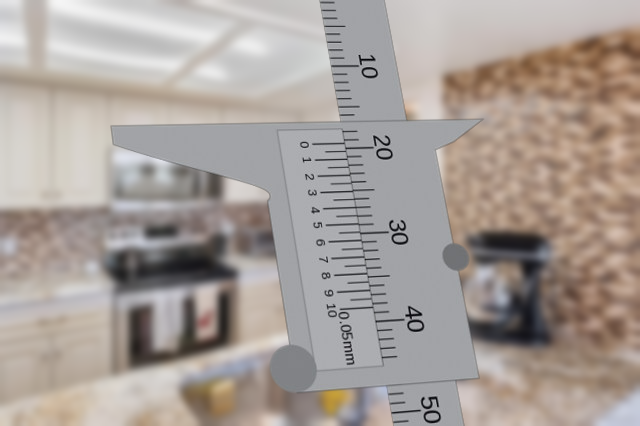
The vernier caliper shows 19.4 mm
